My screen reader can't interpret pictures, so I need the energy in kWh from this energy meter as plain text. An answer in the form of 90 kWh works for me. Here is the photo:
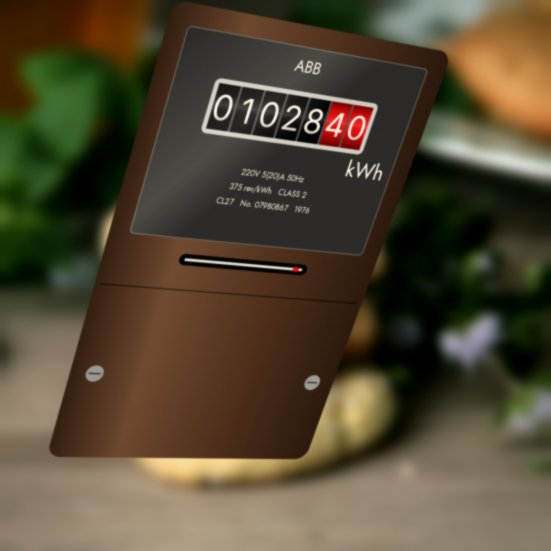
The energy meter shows 1028.40 kWh
